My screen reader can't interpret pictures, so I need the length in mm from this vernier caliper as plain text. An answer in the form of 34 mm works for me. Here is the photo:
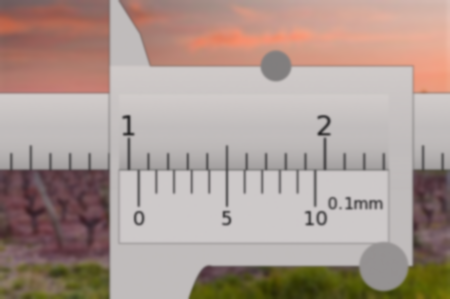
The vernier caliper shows 10.5 mm
